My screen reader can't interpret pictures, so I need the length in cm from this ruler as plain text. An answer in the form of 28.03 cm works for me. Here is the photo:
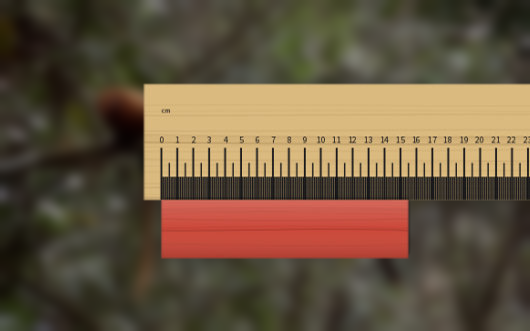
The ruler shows 15.5 cm
